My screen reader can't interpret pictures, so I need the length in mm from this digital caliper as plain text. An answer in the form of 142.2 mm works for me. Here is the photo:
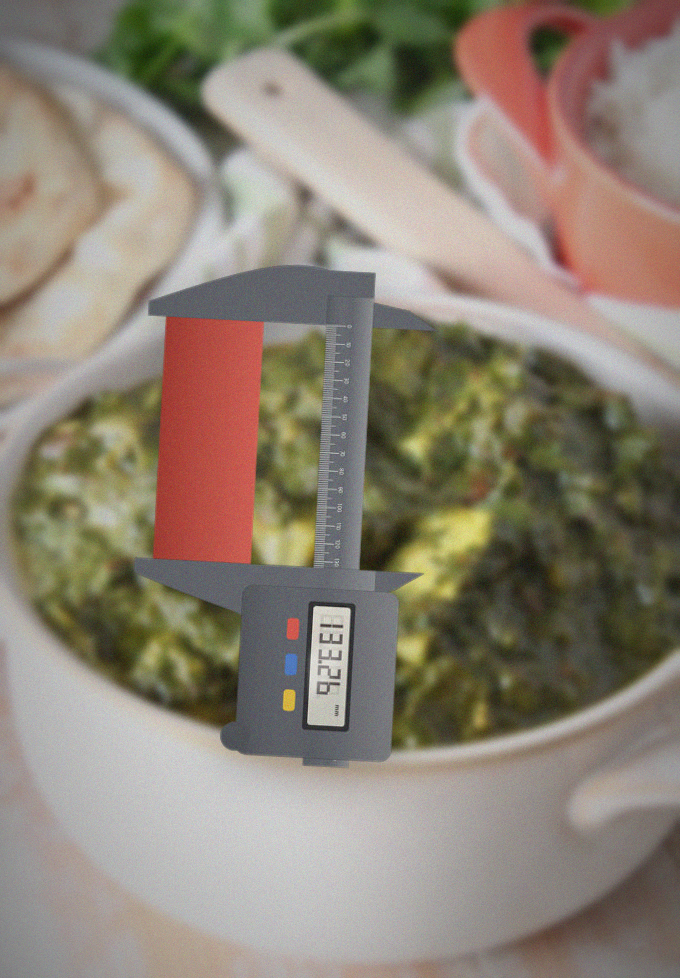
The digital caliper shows 133.26 mm
